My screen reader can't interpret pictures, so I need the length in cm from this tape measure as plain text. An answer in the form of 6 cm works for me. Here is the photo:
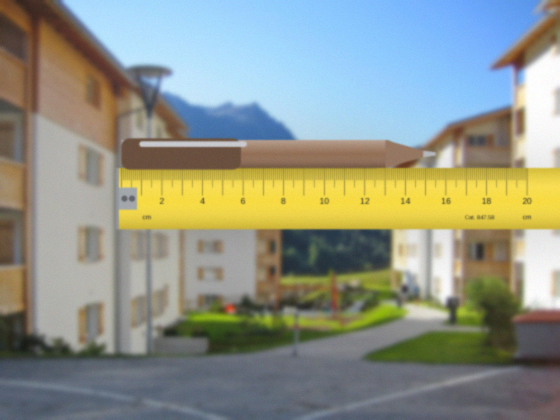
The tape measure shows 15.5 cm
